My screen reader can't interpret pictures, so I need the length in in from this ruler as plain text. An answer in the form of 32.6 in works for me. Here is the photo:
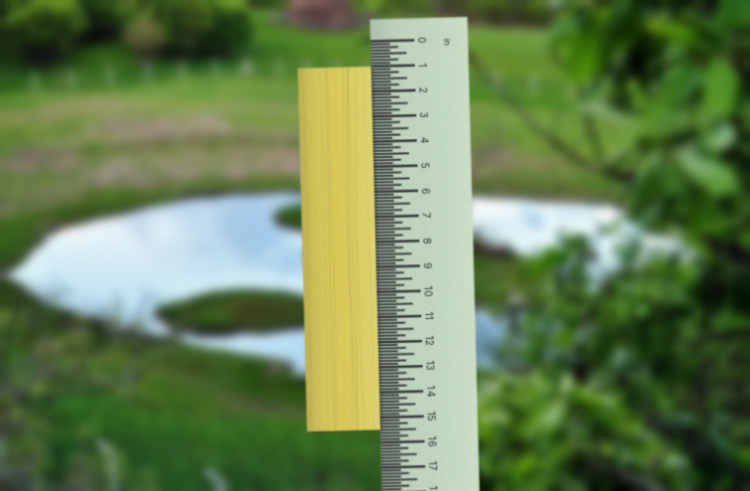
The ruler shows 14.5 in
